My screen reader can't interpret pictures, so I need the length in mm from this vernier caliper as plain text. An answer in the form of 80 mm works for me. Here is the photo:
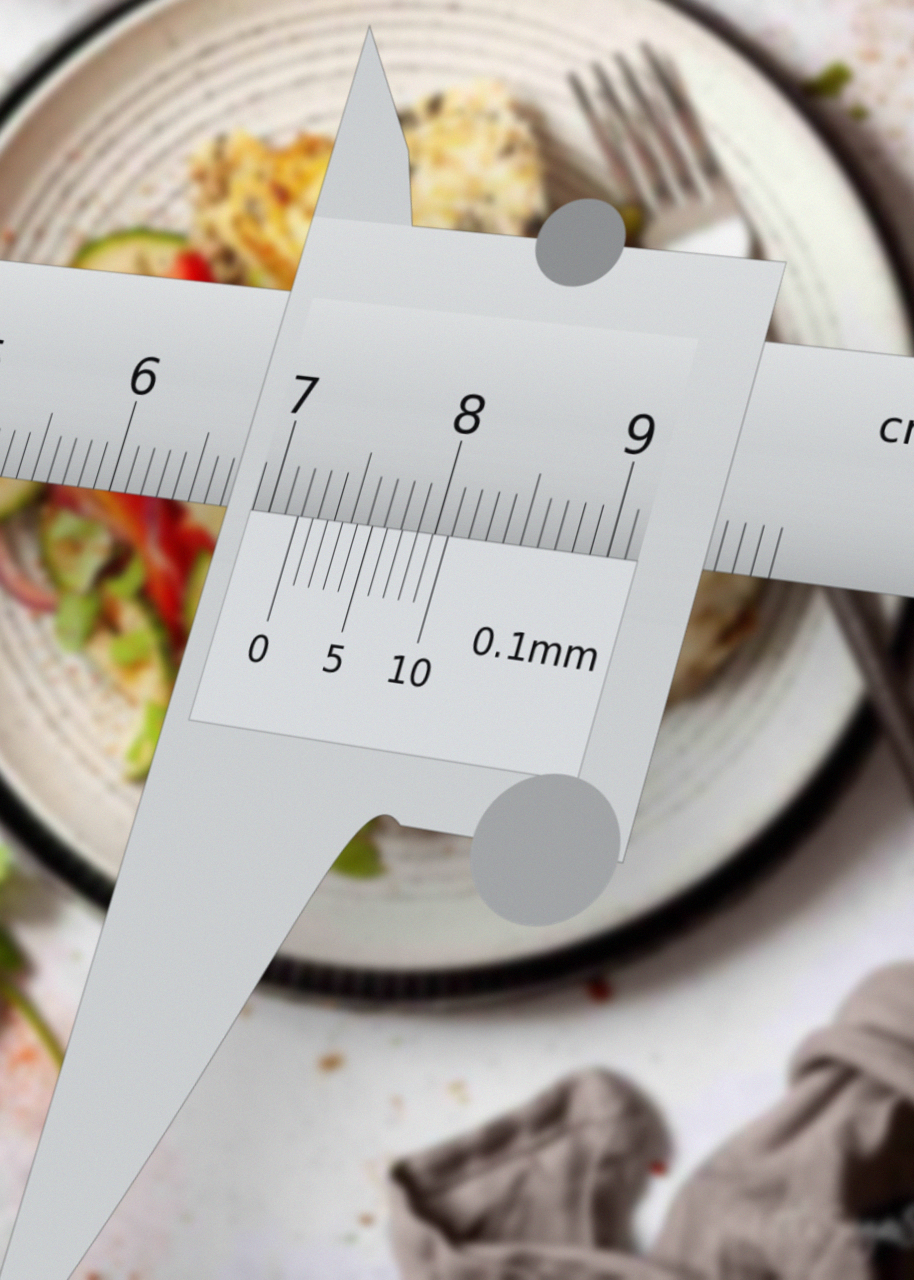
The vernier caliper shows 71.8 mm
